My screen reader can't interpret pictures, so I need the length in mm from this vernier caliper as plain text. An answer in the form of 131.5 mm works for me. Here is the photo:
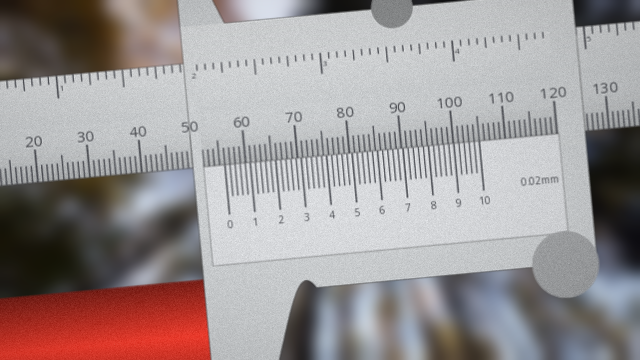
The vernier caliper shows 56.0 mm
